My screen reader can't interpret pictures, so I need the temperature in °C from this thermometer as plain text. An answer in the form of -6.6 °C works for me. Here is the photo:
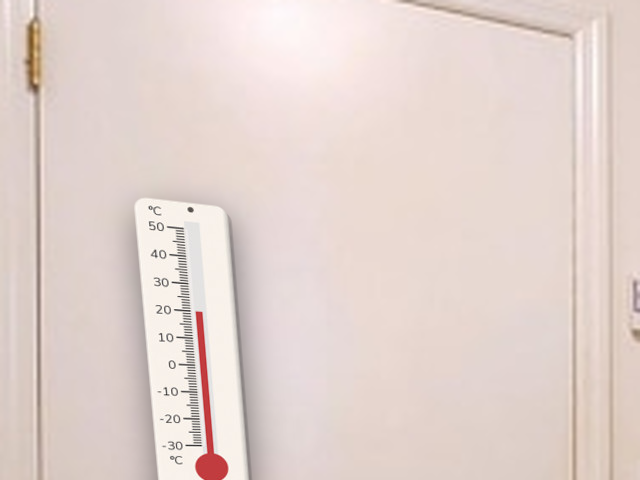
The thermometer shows 20 °C
